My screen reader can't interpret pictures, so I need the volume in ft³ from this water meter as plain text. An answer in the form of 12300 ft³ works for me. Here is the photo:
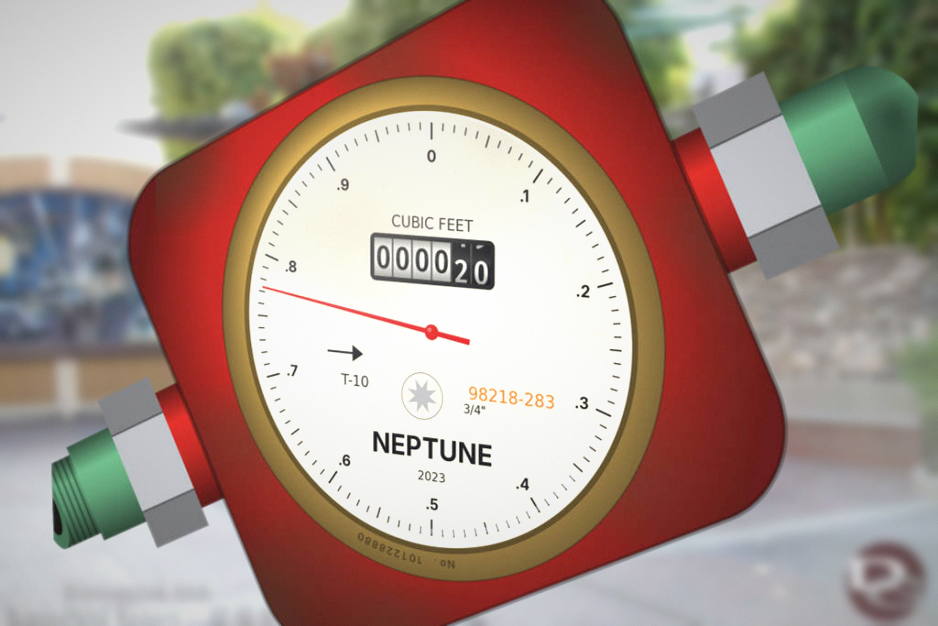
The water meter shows 19.77 ft³
